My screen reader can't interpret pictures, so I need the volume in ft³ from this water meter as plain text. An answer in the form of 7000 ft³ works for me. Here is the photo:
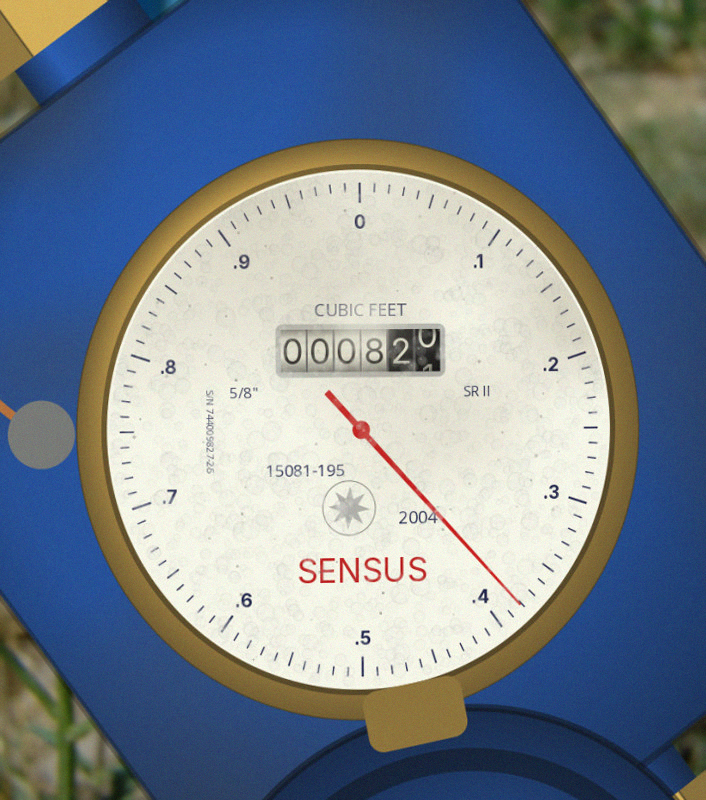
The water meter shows 820.38 ft³
